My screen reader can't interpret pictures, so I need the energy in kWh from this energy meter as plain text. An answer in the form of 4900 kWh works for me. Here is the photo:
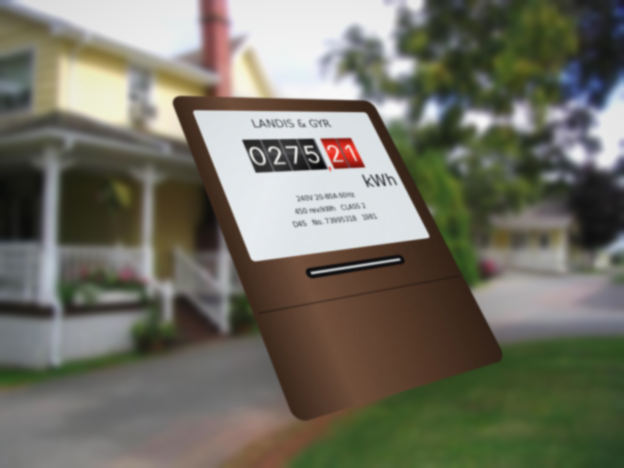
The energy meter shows 275.21 kWh
